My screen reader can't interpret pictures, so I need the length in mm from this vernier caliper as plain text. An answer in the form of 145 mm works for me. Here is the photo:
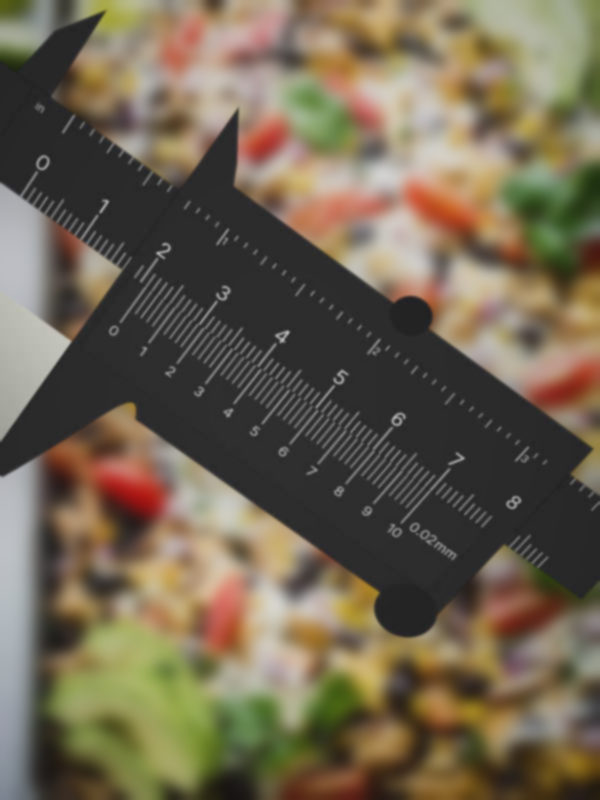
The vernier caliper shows 21.0 mm
